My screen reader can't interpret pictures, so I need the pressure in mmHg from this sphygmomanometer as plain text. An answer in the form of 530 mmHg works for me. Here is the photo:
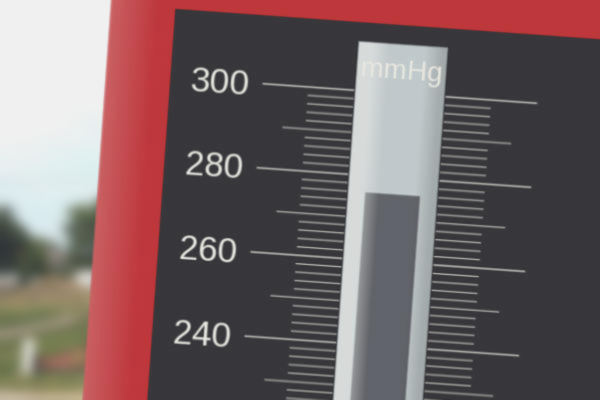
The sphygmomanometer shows 276 mmHg
